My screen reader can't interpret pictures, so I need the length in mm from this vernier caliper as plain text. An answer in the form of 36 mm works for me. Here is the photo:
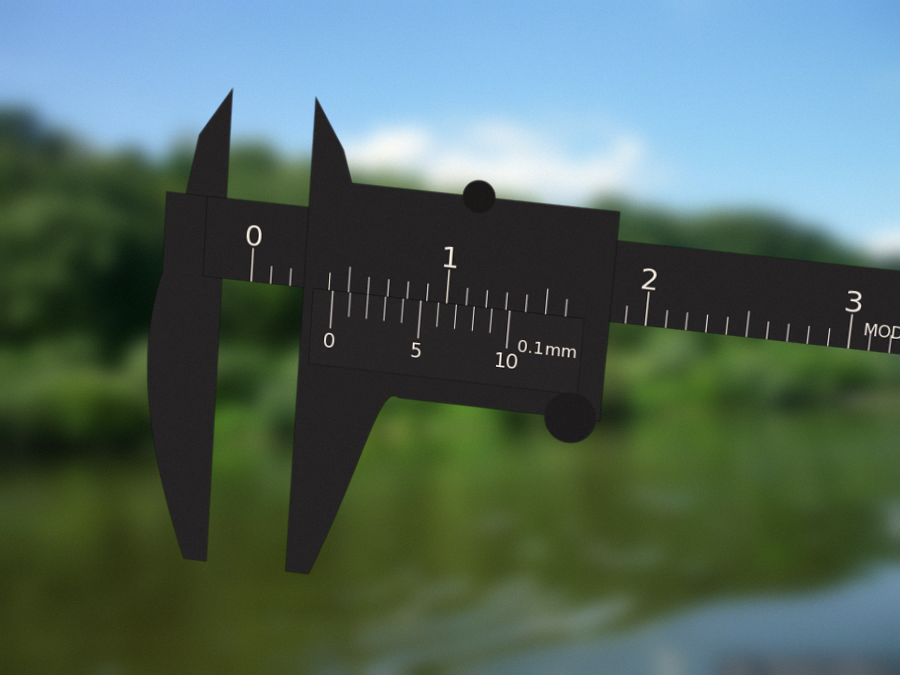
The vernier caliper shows 4.2 mm
